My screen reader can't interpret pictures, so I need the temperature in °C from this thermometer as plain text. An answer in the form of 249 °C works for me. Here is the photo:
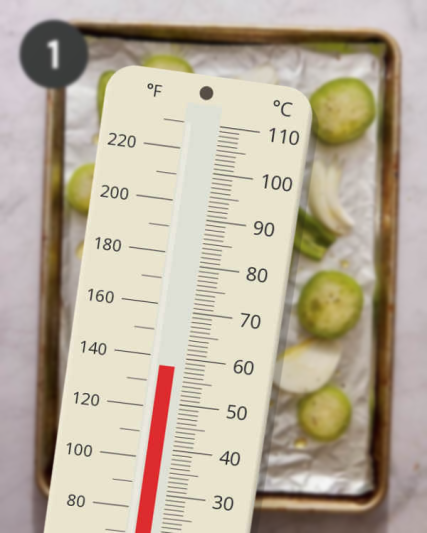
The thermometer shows 58 °C
